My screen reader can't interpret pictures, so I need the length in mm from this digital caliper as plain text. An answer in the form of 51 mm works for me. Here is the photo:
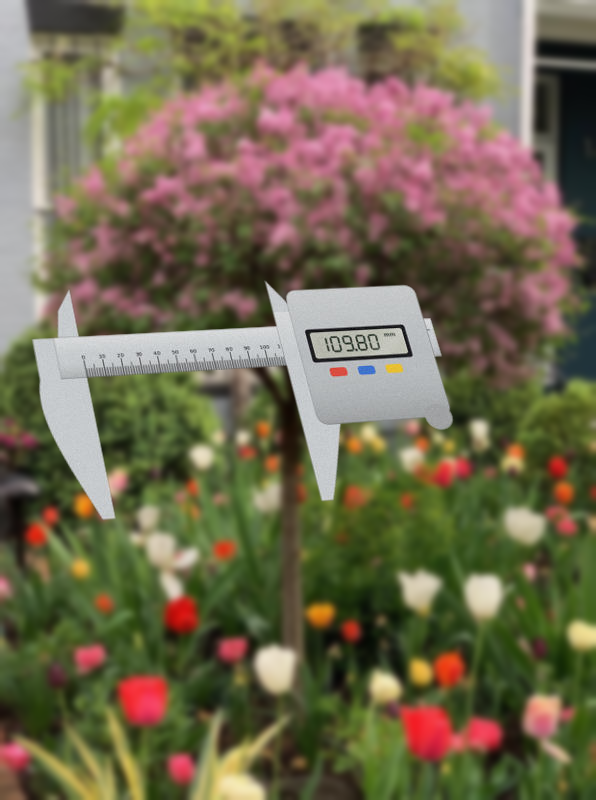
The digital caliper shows 109.80 mm
